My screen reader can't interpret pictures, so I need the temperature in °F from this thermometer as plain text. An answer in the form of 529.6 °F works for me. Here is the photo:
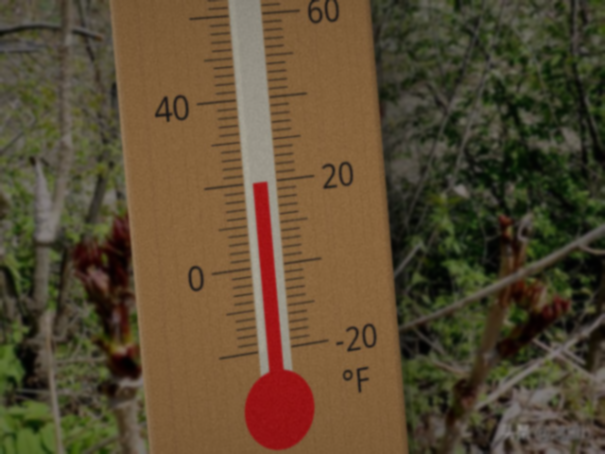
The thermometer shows 20 °F
